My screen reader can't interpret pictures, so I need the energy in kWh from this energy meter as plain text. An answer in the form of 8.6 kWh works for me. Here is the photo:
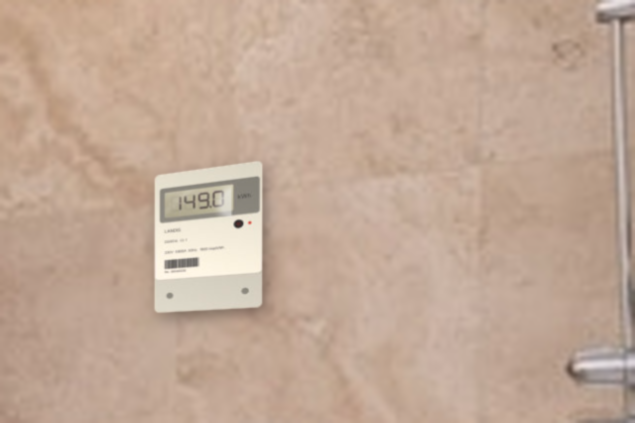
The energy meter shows 149.0 kWh
